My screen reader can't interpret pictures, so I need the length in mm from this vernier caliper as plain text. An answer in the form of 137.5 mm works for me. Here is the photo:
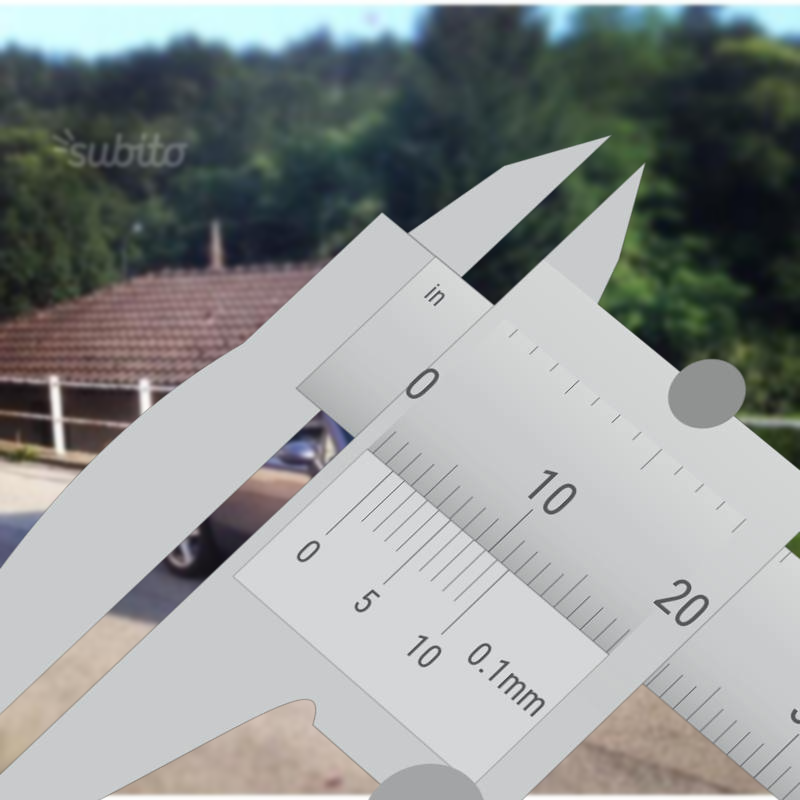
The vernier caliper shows 2.6 mm
